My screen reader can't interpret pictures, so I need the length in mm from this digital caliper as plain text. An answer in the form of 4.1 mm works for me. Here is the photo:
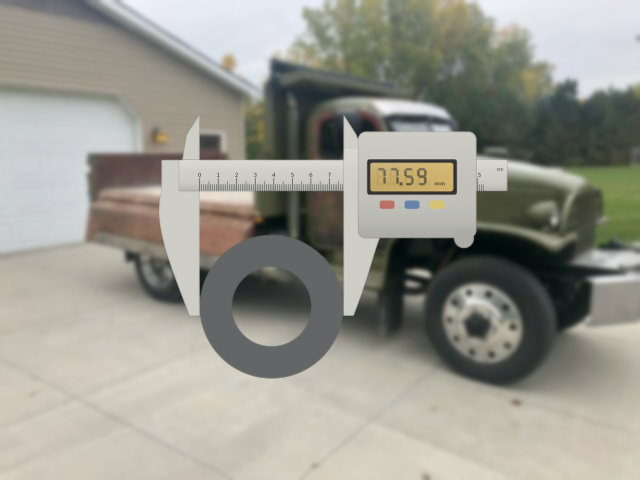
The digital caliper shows 77.59 mm
